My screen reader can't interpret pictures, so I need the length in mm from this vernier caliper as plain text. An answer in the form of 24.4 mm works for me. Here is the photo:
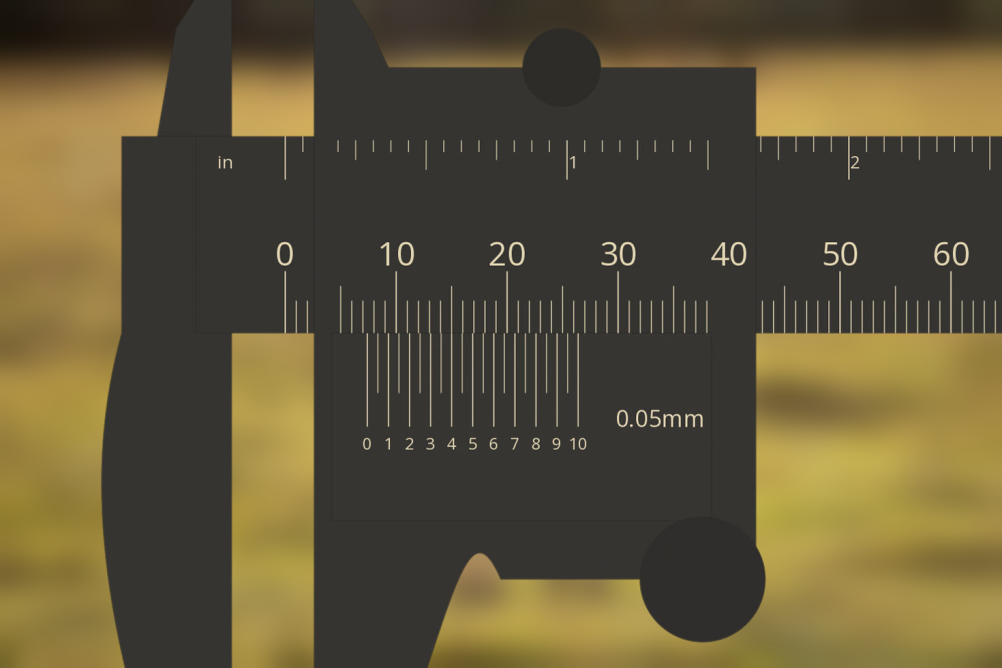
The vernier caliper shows 7.4 mm
